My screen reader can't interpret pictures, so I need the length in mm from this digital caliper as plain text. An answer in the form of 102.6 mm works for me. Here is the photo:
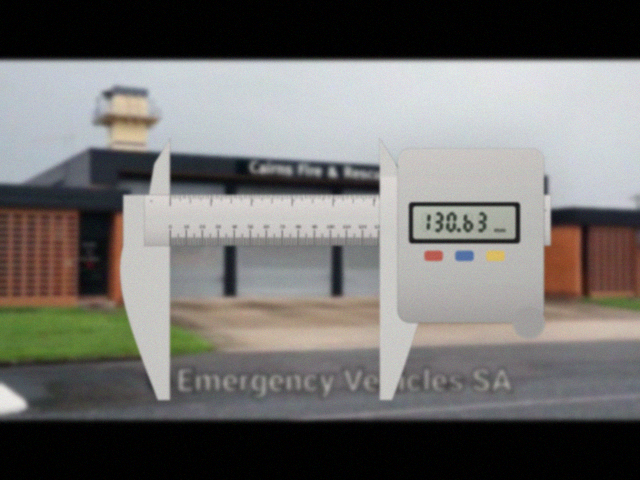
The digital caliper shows 130.63 mm
